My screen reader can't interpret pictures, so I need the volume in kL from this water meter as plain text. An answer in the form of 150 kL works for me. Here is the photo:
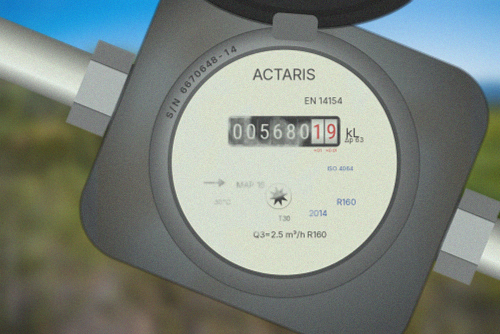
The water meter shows 5680.19 kL
